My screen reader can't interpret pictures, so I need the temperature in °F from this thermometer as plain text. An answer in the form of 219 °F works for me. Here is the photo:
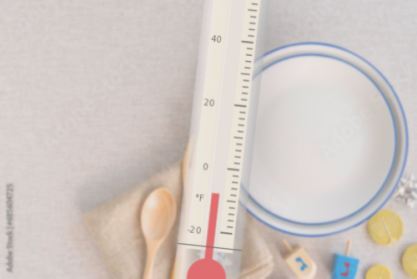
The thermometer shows -8 °F
